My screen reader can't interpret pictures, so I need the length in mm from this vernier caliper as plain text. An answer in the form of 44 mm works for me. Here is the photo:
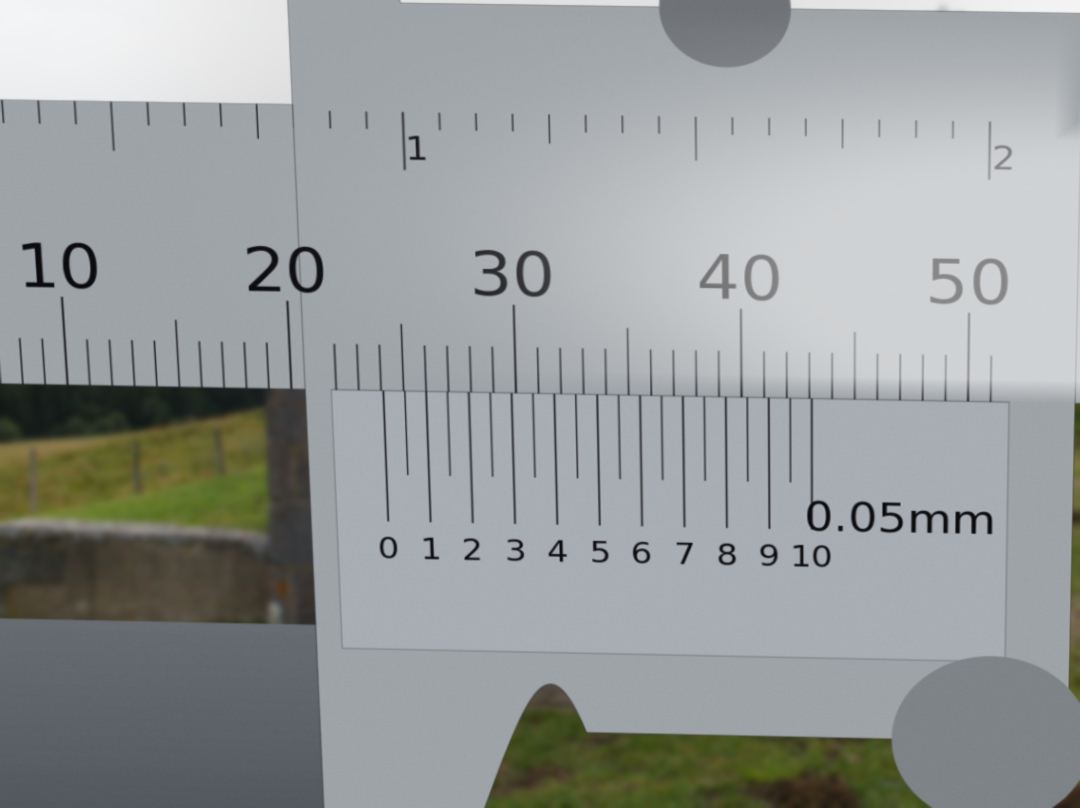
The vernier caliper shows 24.1 mm
